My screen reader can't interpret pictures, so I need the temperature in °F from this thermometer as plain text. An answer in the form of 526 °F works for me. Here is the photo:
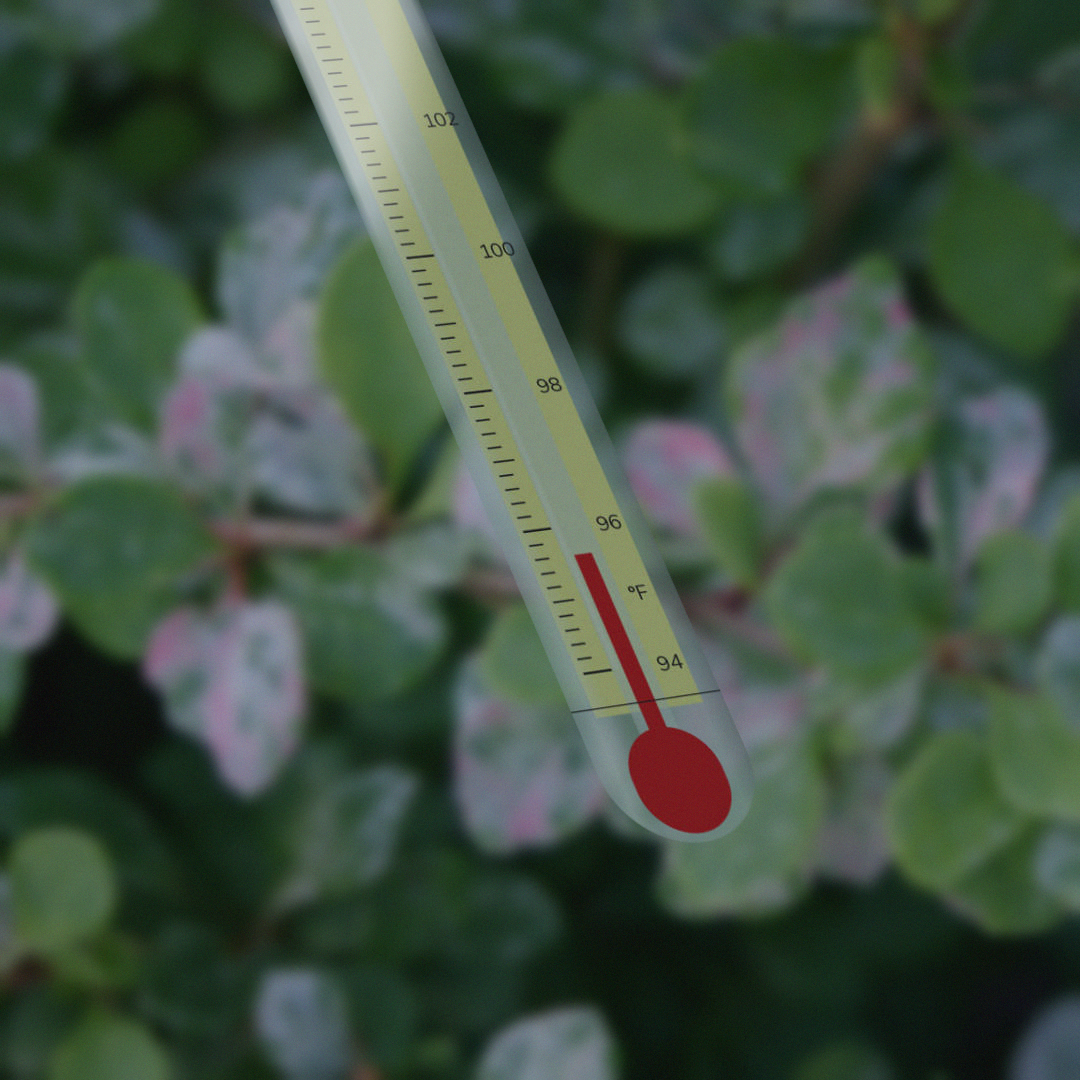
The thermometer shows 95.6 °F
